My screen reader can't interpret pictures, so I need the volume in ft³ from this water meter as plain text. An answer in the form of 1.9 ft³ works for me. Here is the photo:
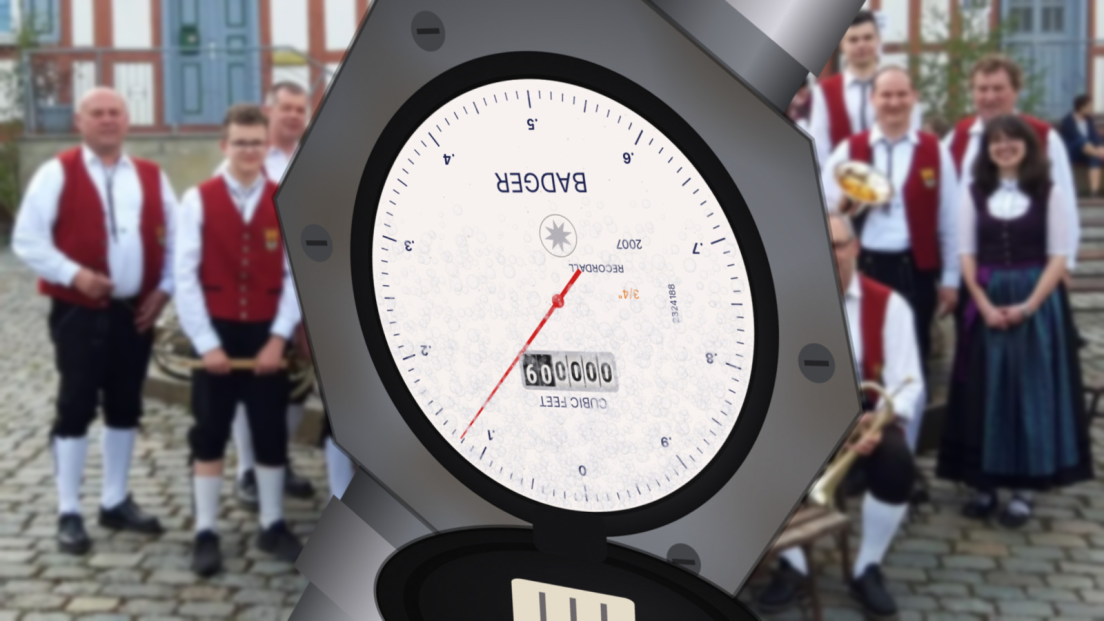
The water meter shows 9.12 ft³
